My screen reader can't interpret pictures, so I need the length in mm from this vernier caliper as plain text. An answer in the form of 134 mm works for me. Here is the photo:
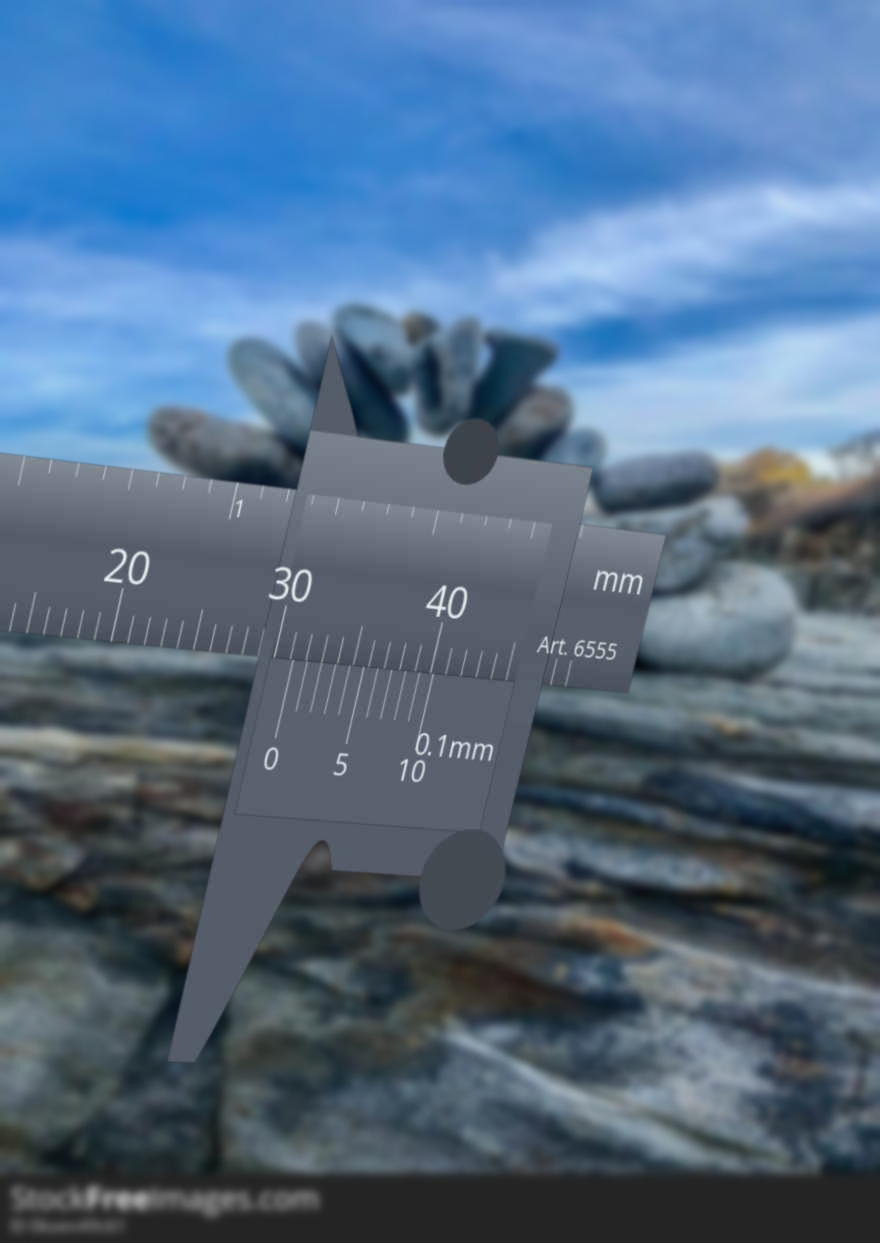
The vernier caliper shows 31.2 mm
